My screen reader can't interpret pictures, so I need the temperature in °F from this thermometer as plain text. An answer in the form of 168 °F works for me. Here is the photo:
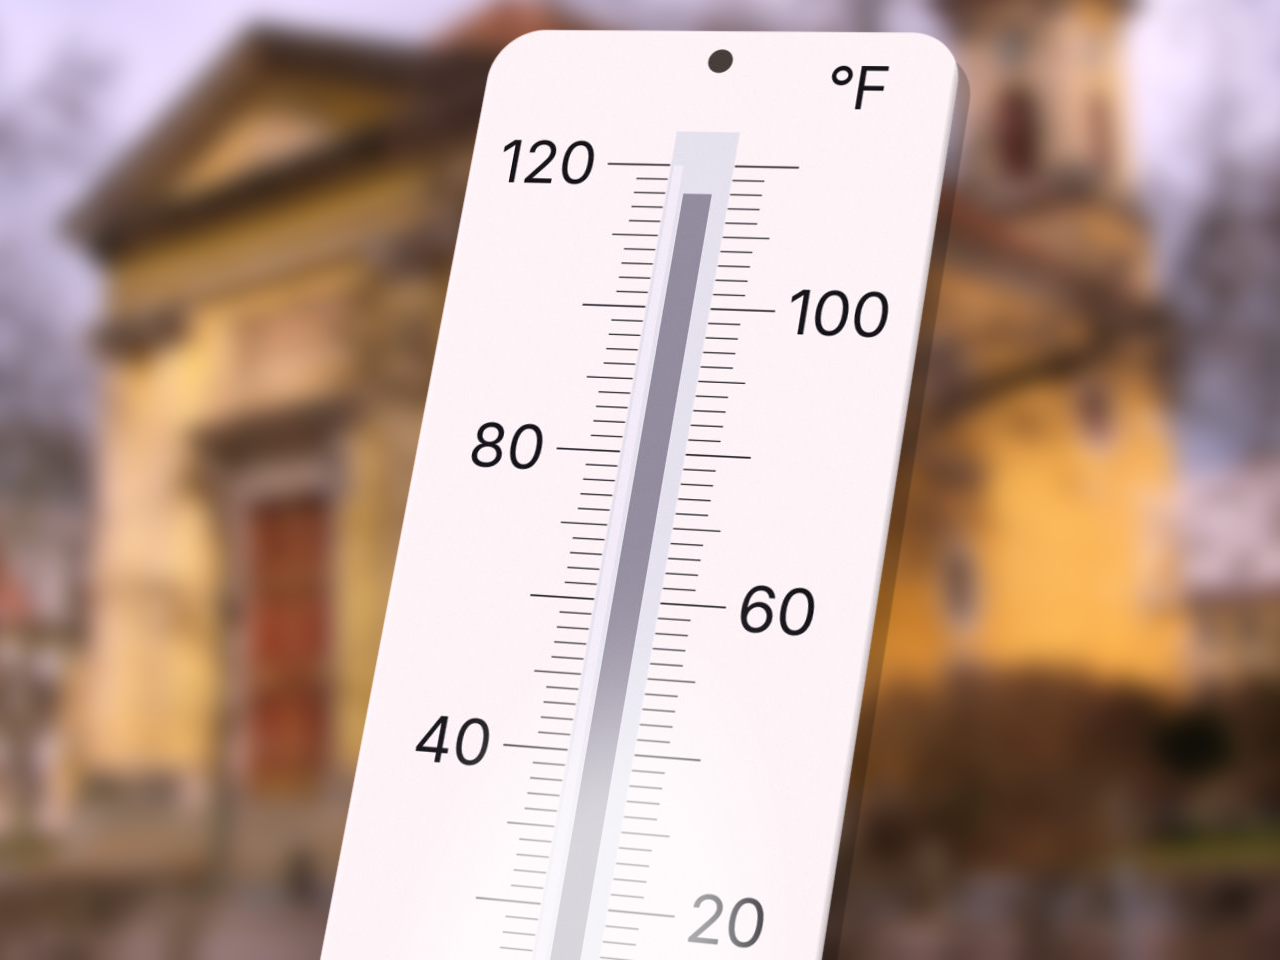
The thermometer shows 116 °F
